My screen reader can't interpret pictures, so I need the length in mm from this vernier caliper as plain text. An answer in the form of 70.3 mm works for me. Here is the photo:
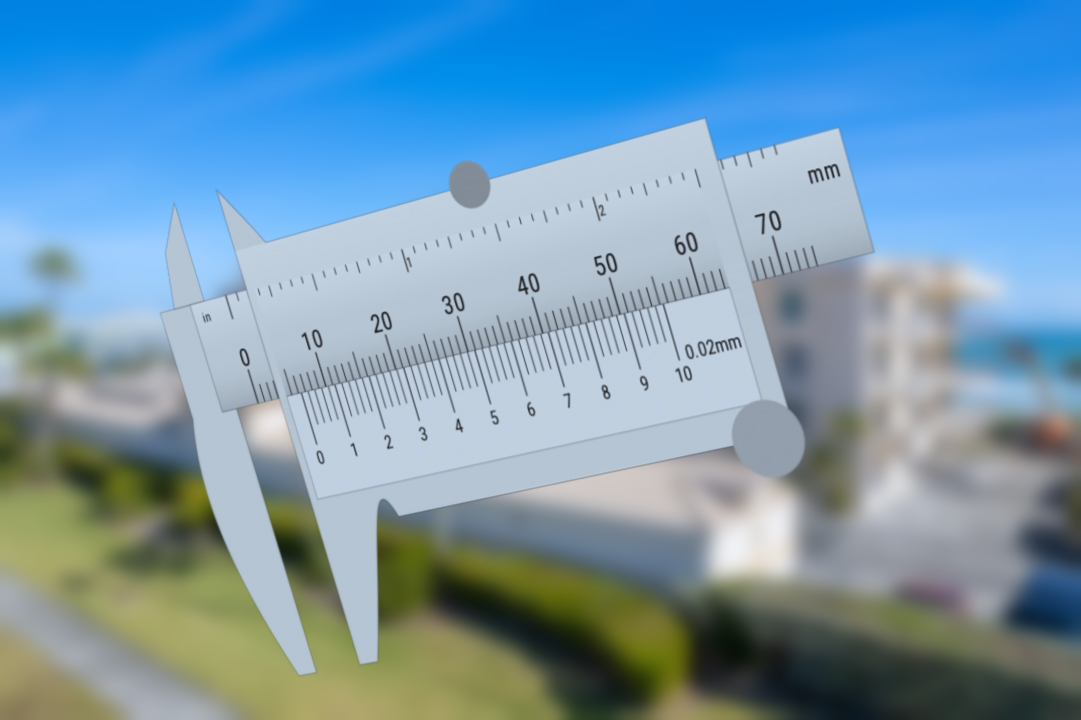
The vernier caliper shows 6.4 mm
